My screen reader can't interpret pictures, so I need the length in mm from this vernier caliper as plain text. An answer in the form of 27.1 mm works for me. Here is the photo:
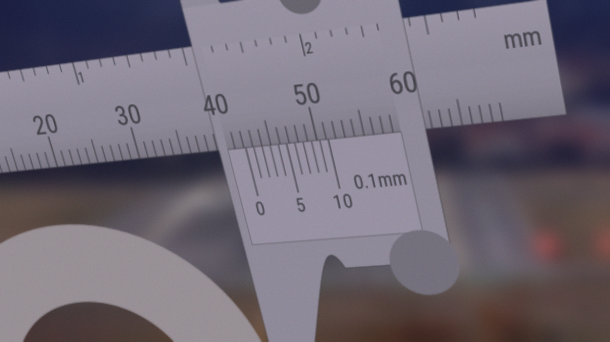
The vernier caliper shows 42.2 mm
